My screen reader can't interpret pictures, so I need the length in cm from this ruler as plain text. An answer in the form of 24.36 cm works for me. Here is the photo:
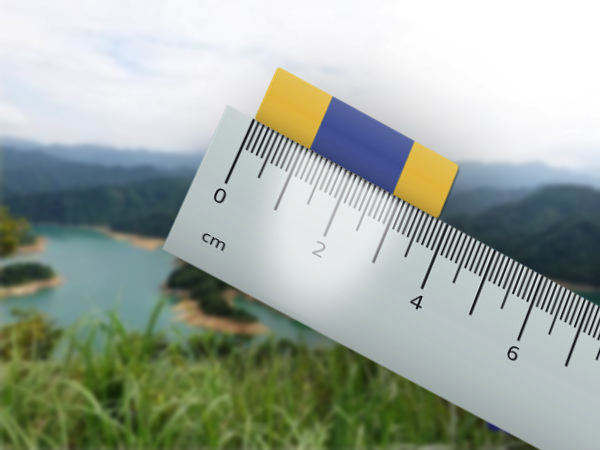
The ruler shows 3.8 cm
